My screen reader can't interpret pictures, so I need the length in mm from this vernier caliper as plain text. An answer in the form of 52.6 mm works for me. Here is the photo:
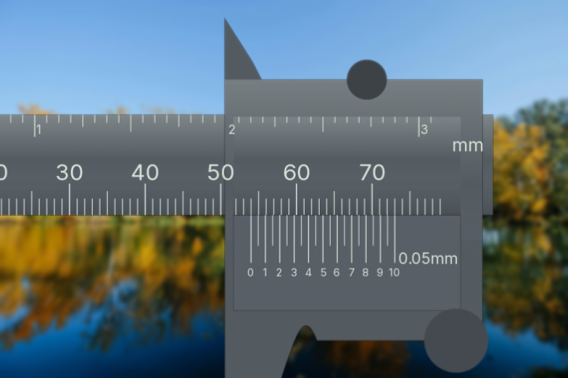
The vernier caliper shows 54.0 mm
